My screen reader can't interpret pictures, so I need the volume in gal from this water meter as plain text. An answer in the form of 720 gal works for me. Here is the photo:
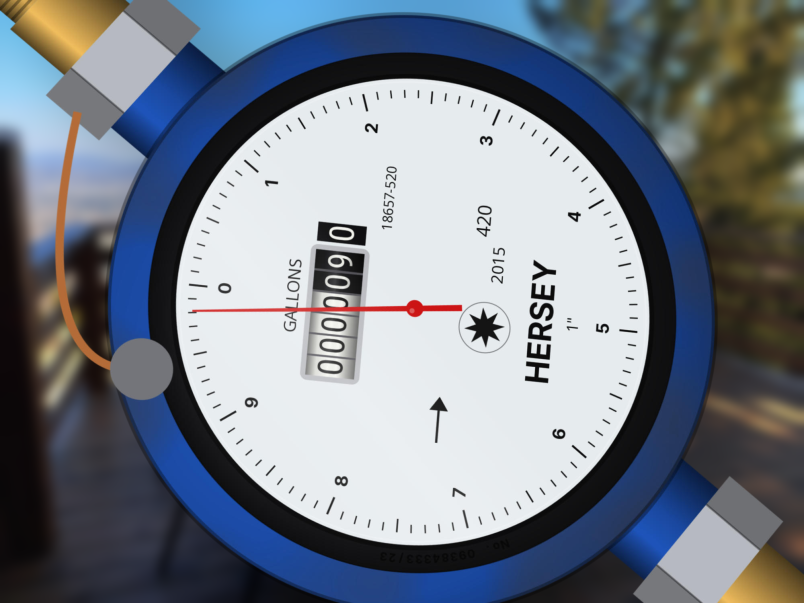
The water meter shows 89.8 gal
